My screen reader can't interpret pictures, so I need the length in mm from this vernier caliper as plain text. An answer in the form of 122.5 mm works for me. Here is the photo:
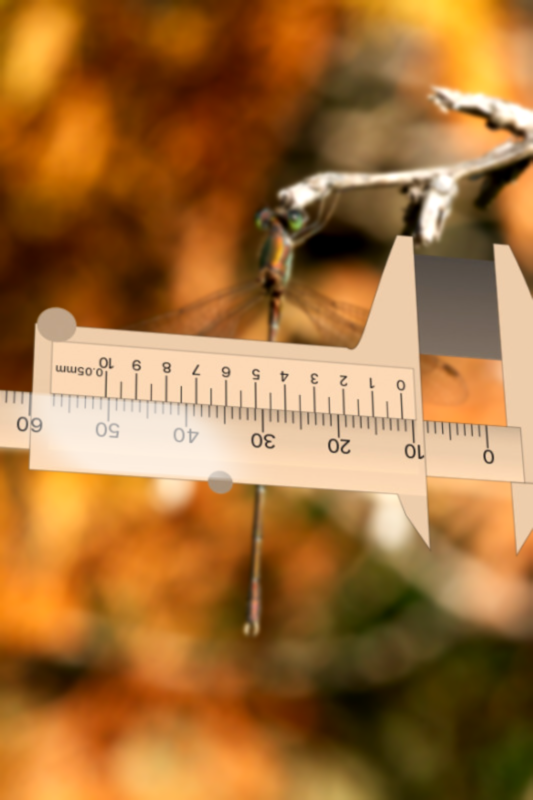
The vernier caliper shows 11.4 mm
